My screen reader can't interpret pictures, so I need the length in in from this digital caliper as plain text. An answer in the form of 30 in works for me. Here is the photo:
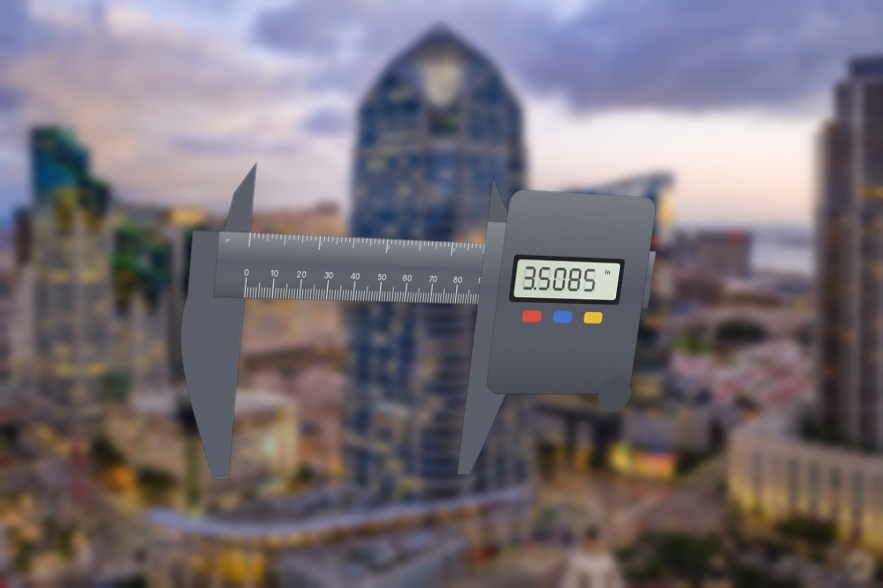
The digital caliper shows 3.5085 in
